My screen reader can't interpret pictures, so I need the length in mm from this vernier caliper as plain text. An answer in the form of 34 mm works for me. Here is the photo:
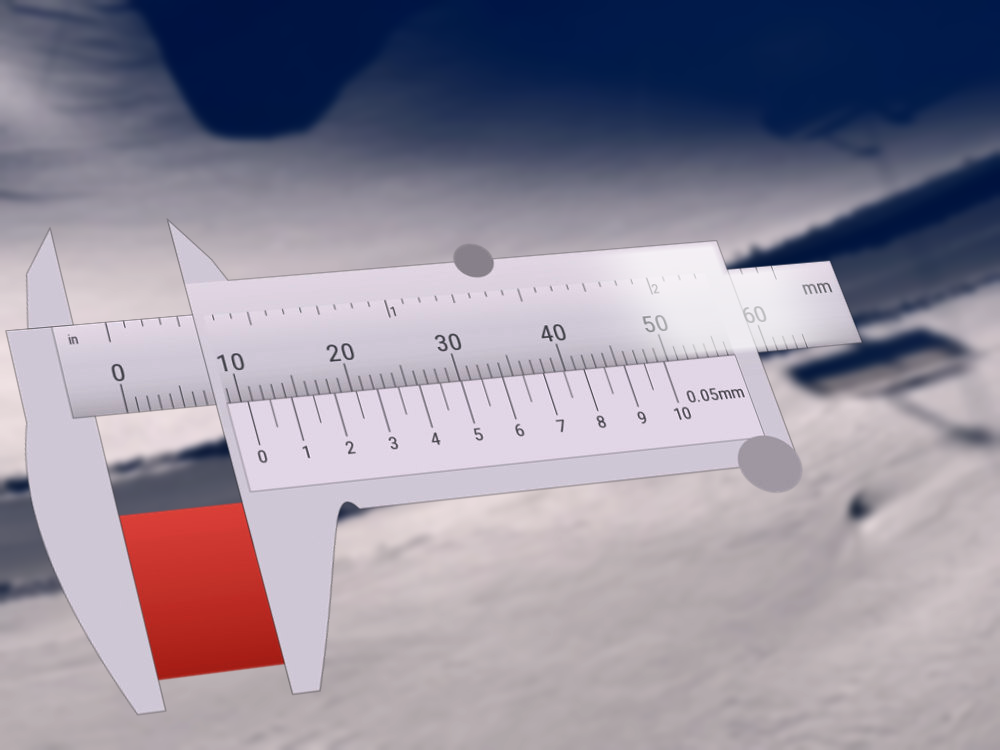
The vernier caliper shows 10.6 mm
